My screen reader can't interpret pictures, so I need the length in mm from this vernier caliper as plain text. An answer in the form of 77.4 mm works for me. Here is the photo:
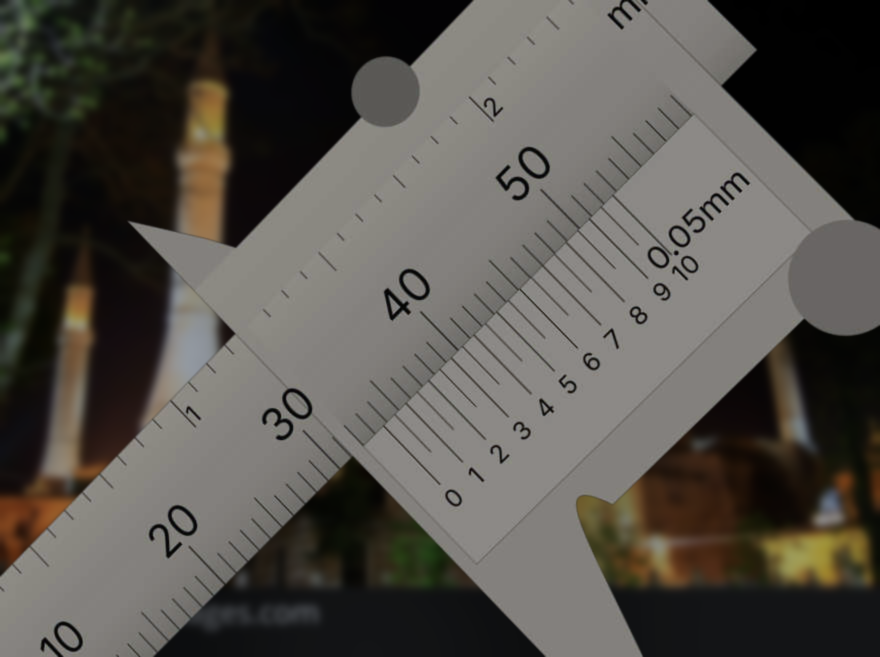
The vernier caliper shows 33.7 mm
